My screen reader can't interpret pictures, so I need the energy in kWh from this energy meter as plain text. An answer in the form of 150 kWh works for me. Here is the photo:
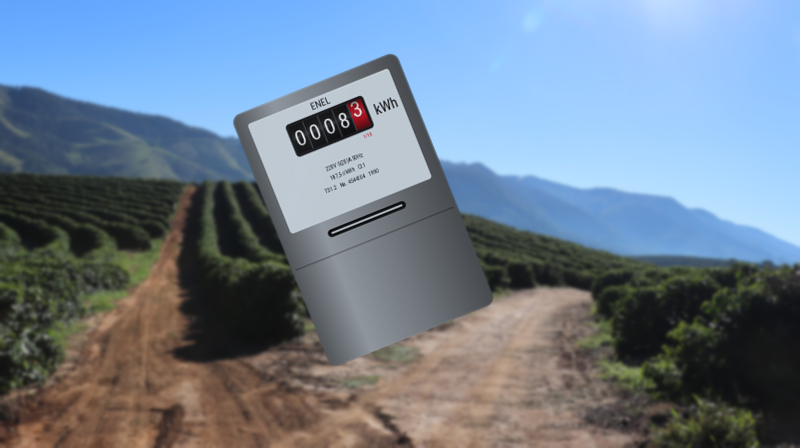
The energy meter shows 8.3 kWh
